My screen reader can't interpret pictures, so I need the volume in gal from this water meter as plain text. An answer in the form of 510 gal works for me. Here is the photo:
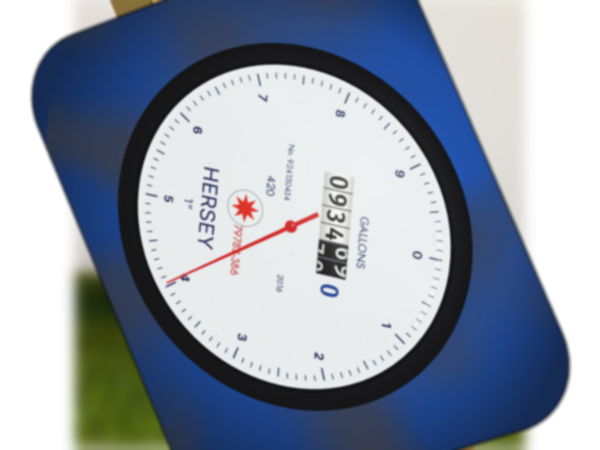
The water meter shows 934694.0 gal
